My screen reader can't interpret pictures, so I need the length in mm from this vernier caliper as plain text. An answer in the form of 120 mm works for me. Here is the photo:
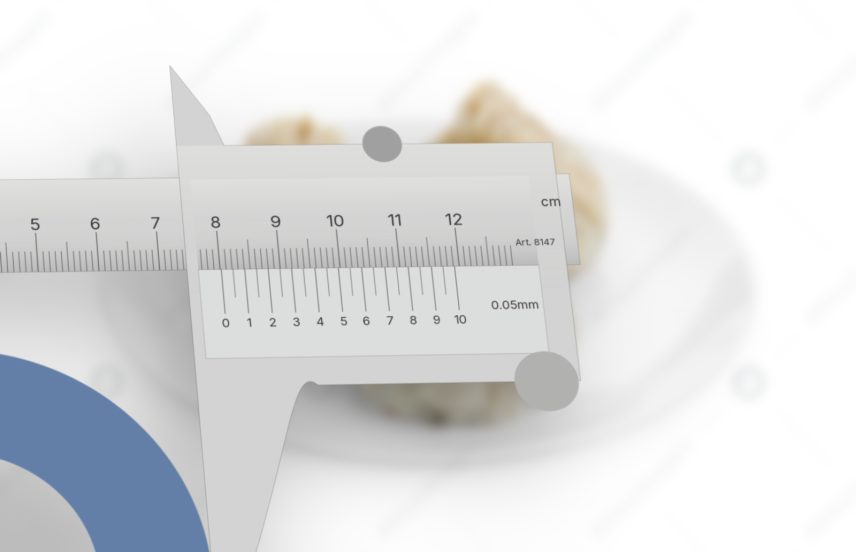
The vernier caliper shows 80.2 mm
